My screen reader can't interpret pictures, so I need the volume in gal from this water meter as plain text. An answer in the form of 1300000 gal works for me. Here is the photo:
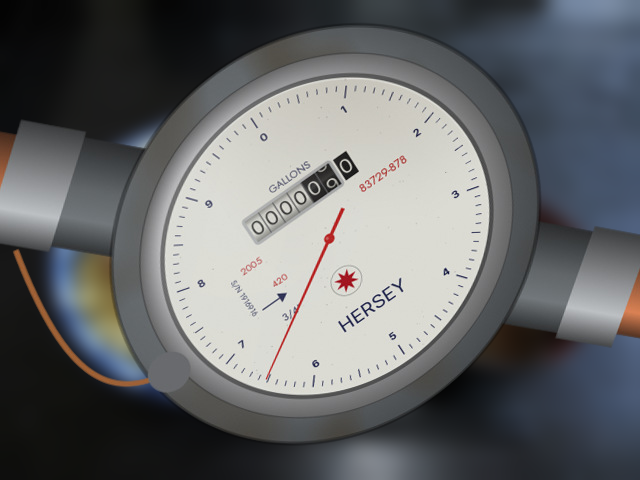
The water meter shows 86.5 gal
